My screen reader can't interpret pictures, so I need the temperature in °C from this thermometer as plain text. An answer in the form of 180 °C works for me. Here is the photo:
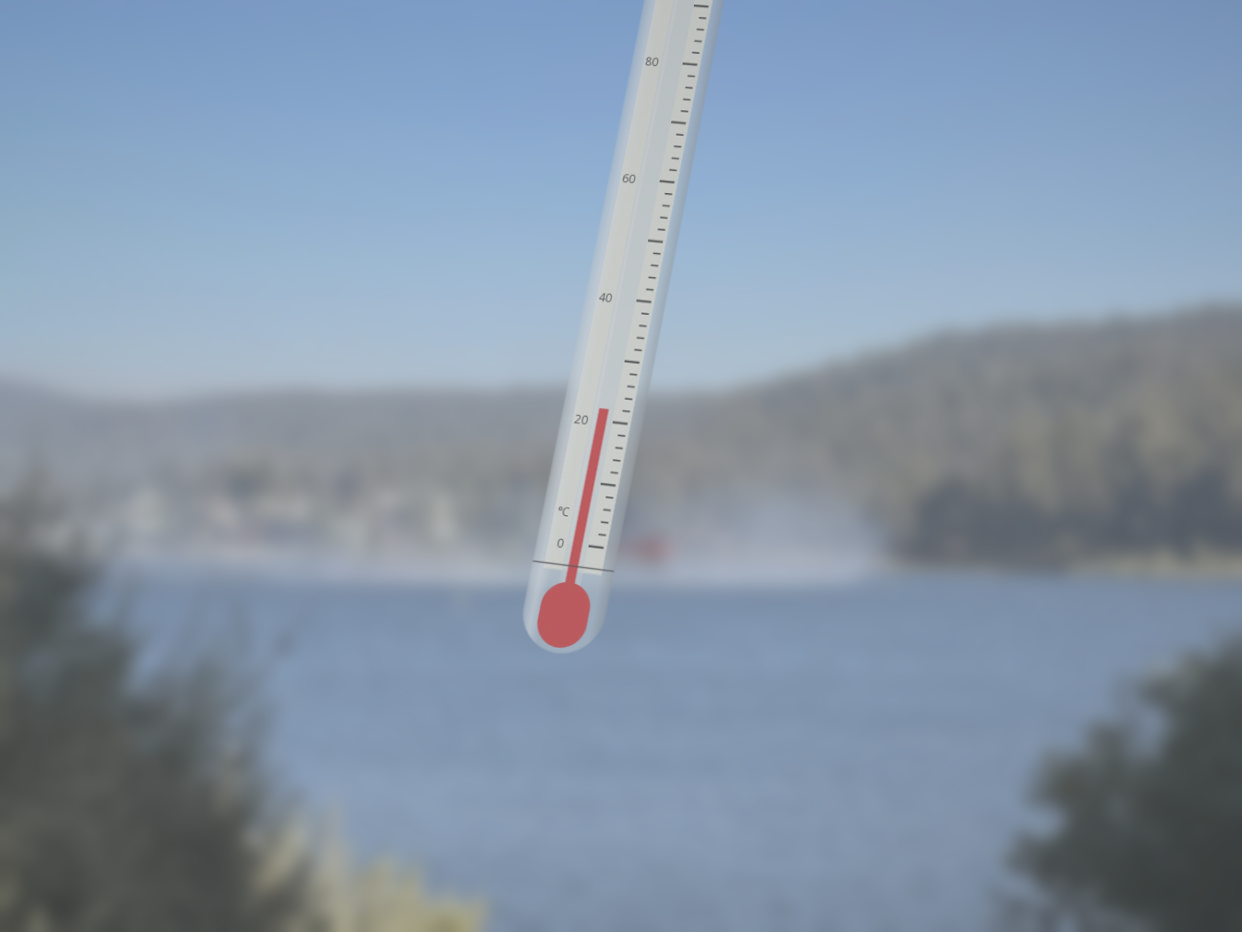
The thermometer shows 22 °C
